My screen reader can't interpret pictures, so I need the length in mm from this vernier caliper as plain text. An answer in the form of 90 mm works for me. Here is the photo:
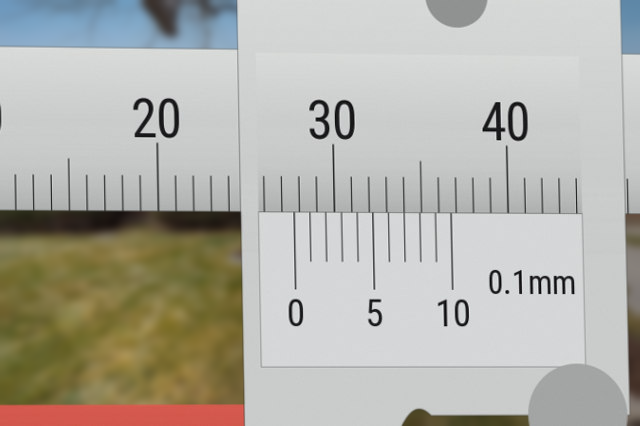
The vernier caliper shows 27.7 mm
